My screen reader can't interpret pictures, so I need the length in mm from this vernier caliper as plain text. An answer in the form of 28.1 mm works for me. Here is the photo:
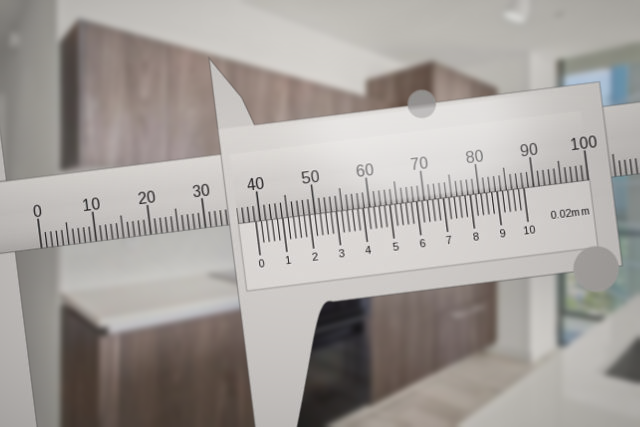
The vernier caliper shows 39.2 mm
